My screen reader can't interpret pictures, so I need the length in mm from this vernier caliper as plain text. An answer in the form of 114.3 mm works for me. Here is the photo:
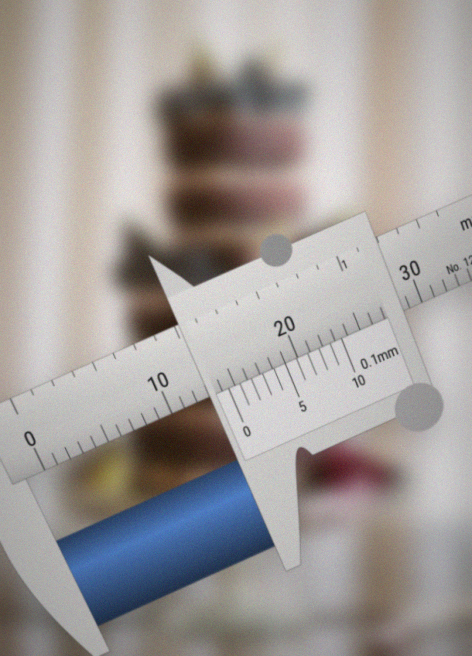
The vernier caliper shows 14.5 mm
